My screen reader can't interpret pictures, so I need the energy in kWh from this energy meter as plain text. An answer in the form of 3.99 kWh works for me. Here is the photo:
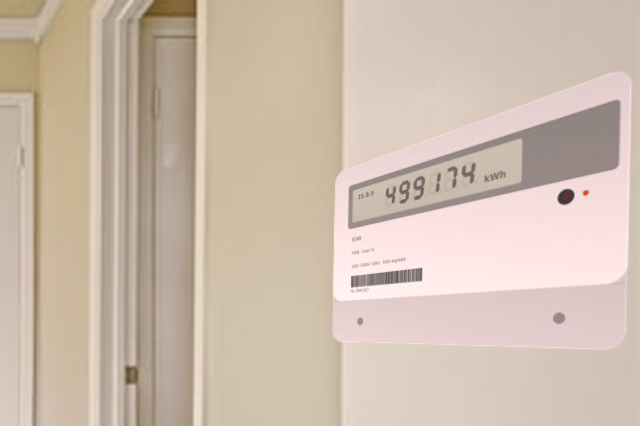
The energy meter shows 499174 kWh
